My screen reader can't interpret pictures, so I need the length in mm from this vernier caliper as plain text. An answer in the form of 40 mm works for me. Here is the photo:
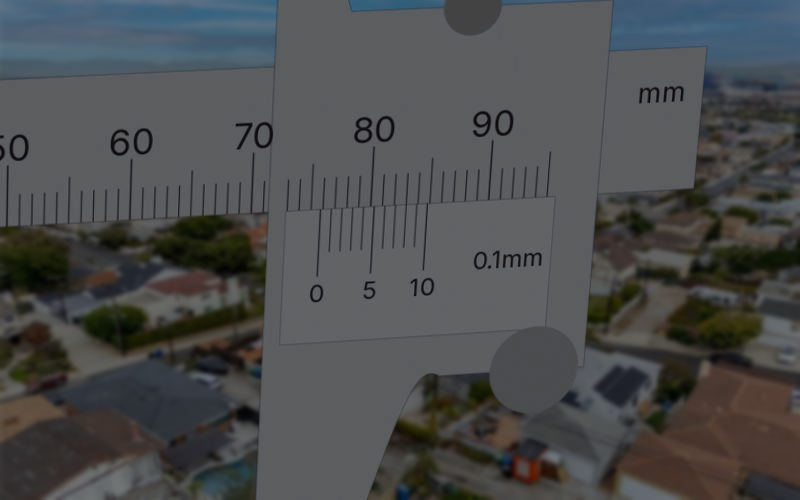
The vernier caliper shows 75.8 mm
